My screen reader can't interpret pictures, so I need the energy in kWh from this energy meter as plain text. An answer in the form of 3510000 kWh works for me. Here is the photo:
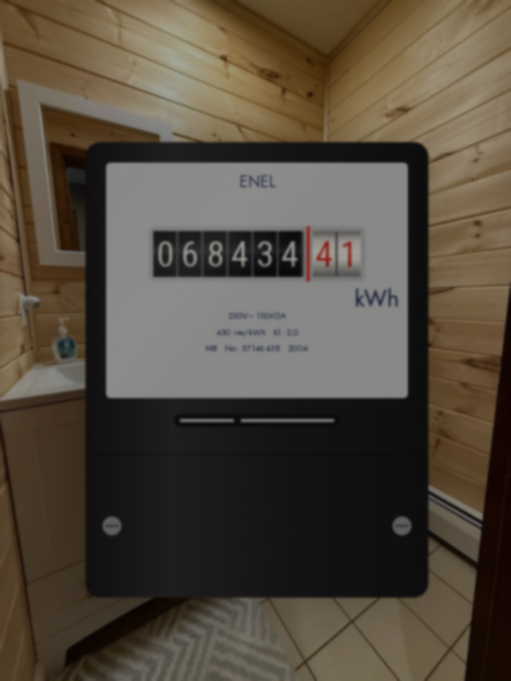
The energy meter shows 68434.41 kWh
